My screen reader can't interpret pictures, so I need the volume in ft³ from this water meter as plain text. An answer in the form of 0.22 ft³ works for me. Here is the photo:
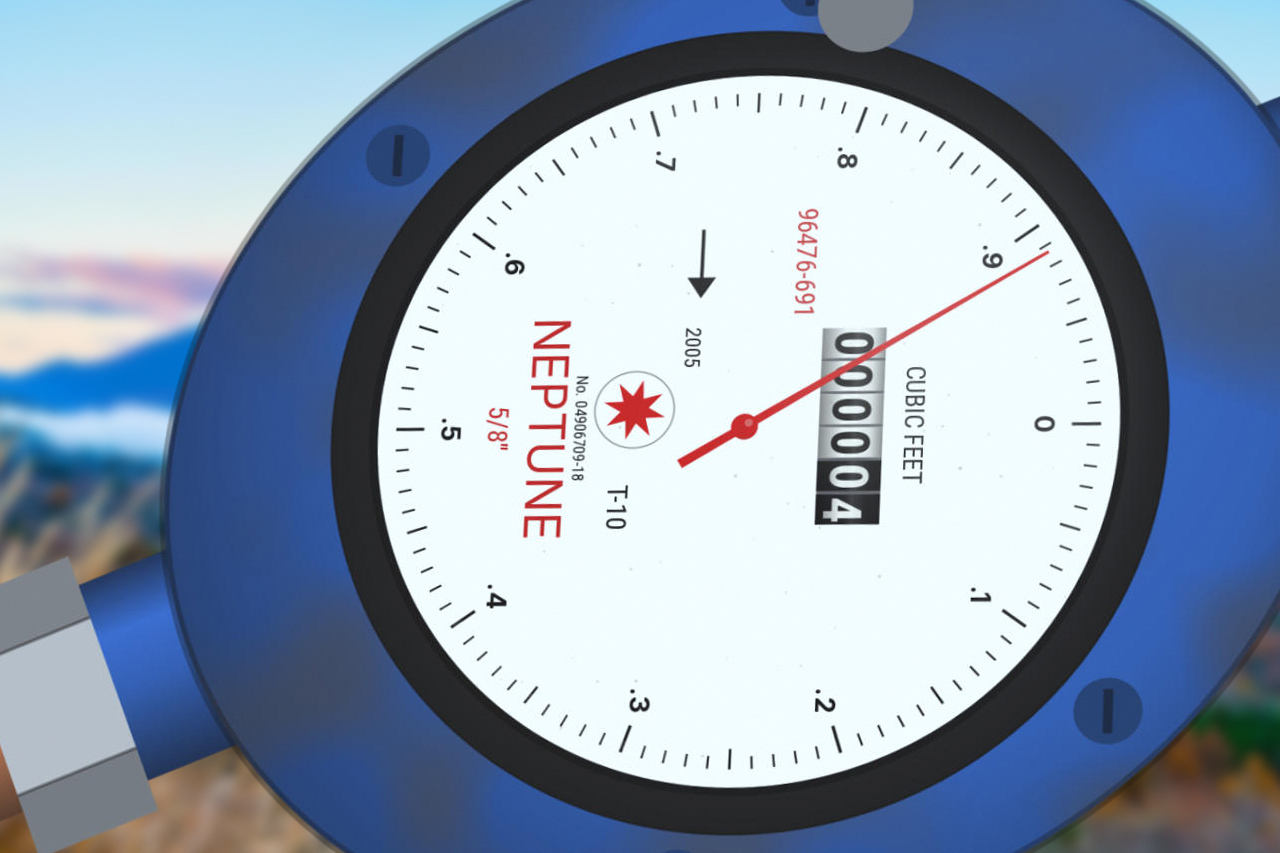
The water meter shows 3.91 ft³
